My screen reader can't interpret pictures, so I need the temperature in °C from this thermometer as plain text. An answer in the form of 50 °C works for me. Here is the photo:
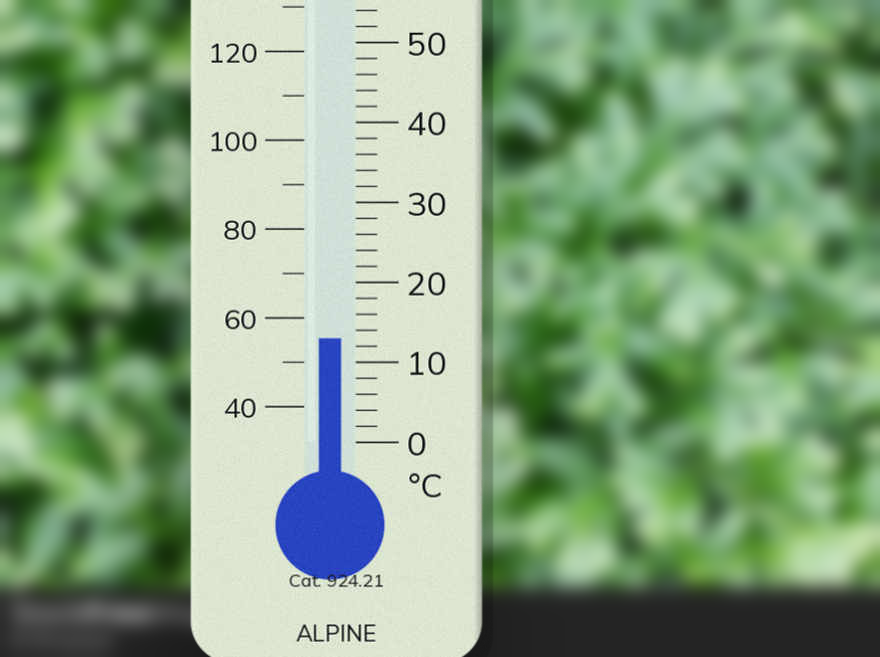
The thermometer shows 13 °C
